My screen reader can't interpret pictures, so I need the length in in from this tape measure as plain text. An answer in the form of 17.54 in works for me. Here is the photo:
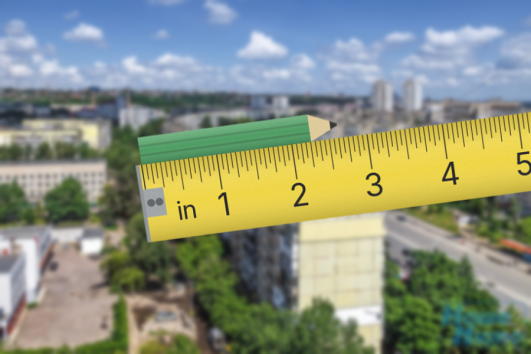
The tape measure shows 2.625 in
